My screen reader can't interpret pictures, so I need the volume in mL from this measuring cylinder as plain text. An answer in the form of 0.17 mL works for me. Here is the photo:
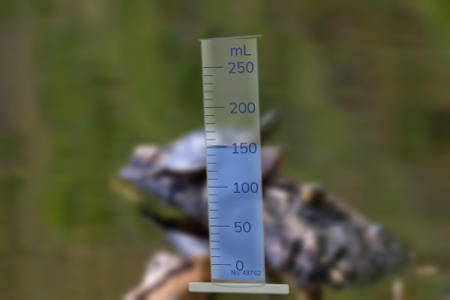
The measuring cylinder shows 150 mL
